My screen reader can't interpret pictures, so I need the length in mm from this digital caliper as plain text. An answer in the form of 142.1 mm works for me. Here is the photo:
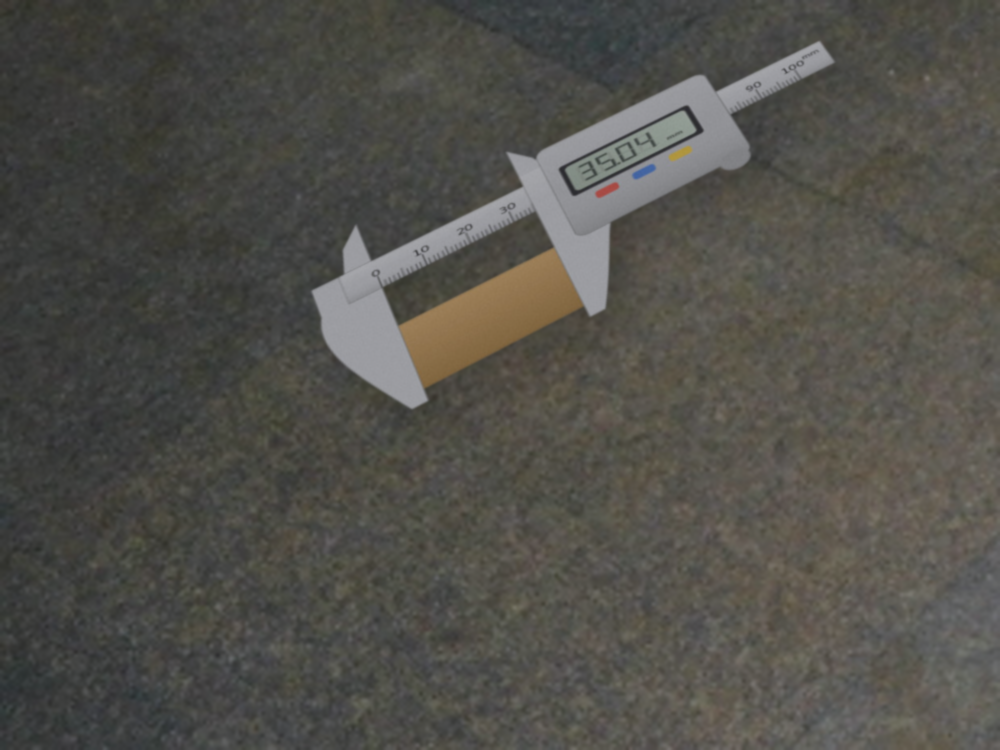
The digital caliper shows 35.04 mm
